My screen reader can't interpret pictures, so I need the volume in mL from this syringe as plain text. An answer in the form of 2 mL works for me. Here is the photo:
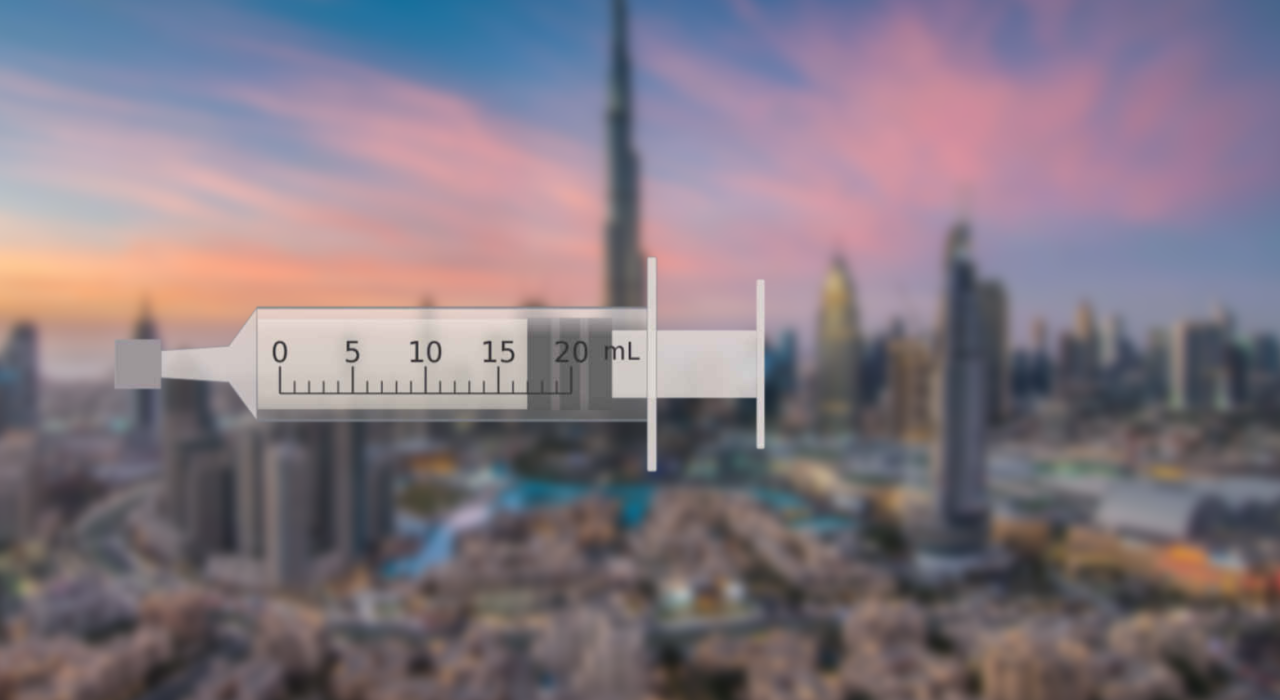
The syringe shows 17 mL
